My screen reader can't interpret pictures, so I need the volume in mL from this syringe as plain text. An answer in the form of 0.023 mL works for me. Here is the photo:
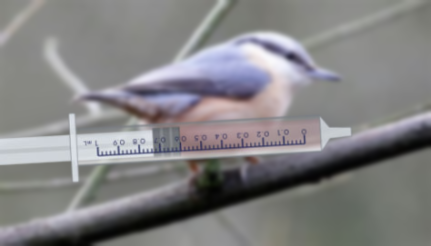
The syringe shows 0.6 mL
